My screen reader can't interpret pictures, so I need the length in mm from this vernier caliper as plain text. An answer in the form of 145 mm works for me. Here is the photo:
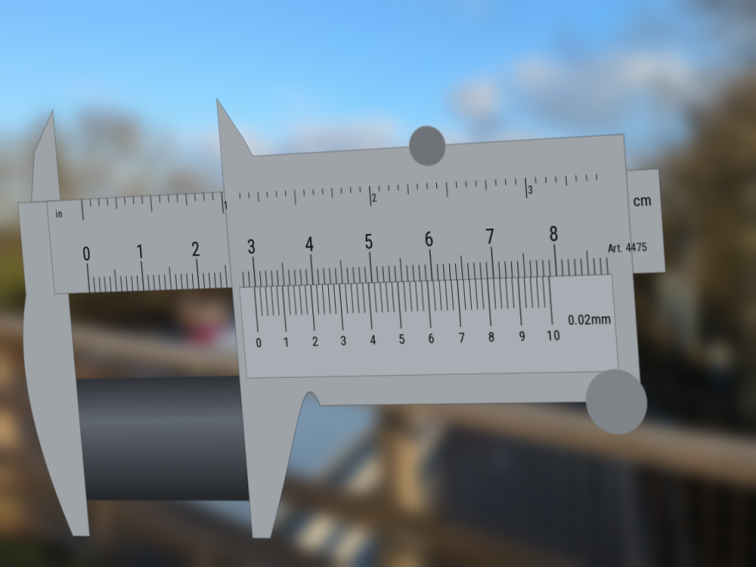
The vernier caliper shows 29.8 mm
